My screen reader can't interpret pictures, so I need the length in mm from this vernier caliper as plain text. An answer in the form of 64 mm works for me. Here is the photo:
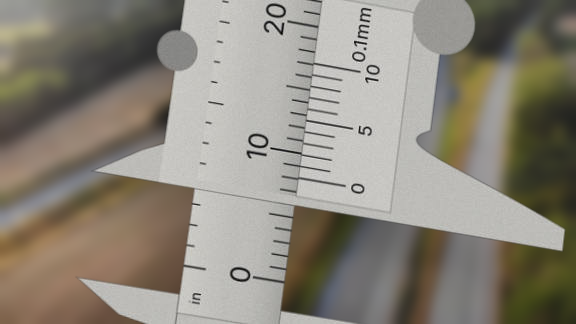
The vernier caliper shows 8.1 mm
